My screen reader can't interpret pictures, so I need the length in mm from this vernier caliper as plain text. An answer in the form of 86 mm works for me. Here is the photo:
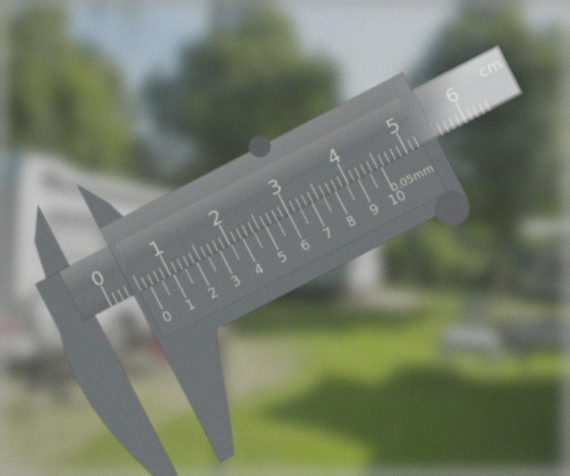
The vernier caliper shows 6.6 mm
